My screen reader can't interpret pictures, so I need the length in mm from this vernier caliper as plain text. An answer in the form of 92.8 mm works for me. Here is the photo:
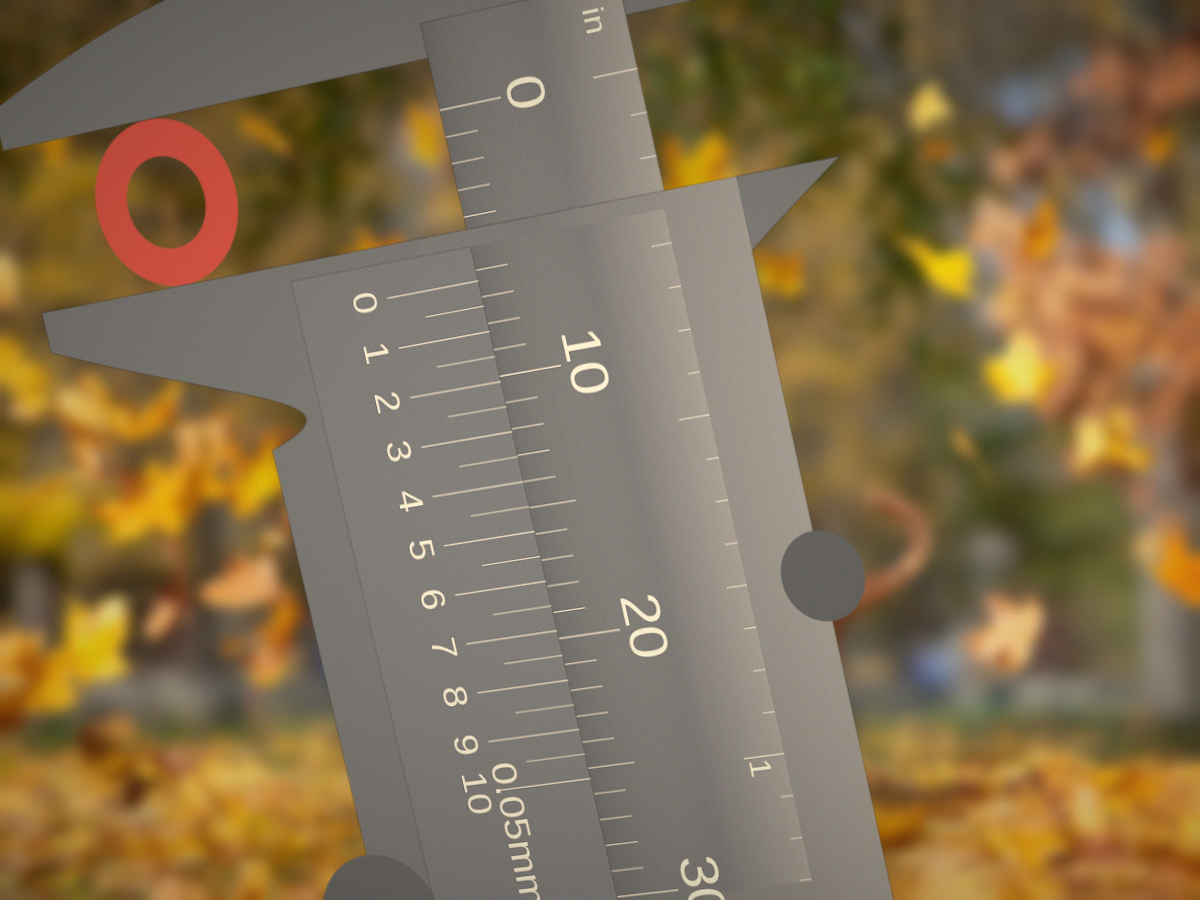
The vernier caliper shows 6.40 mm
